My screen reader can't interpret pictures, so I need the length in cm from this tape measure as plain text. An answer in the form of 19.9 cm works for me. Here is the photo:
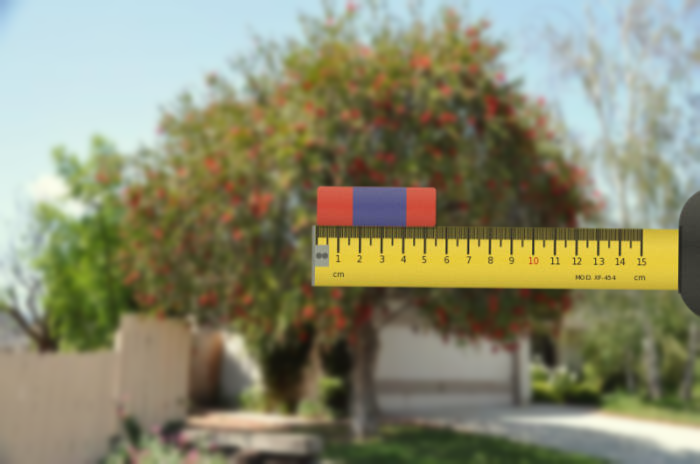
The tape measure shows 5.5 cm
